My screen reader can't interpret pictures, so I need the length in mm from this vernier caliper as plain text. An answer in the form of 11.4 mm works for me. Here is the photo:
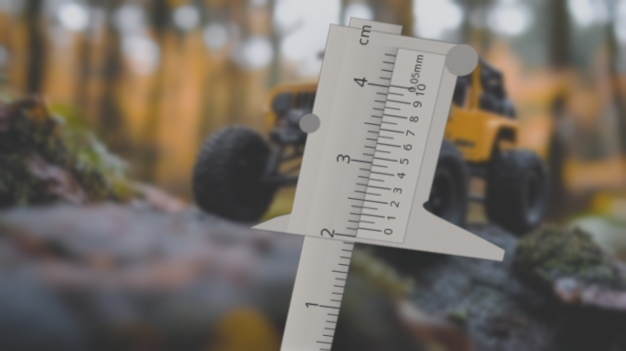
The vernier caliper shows 21.2 mm
